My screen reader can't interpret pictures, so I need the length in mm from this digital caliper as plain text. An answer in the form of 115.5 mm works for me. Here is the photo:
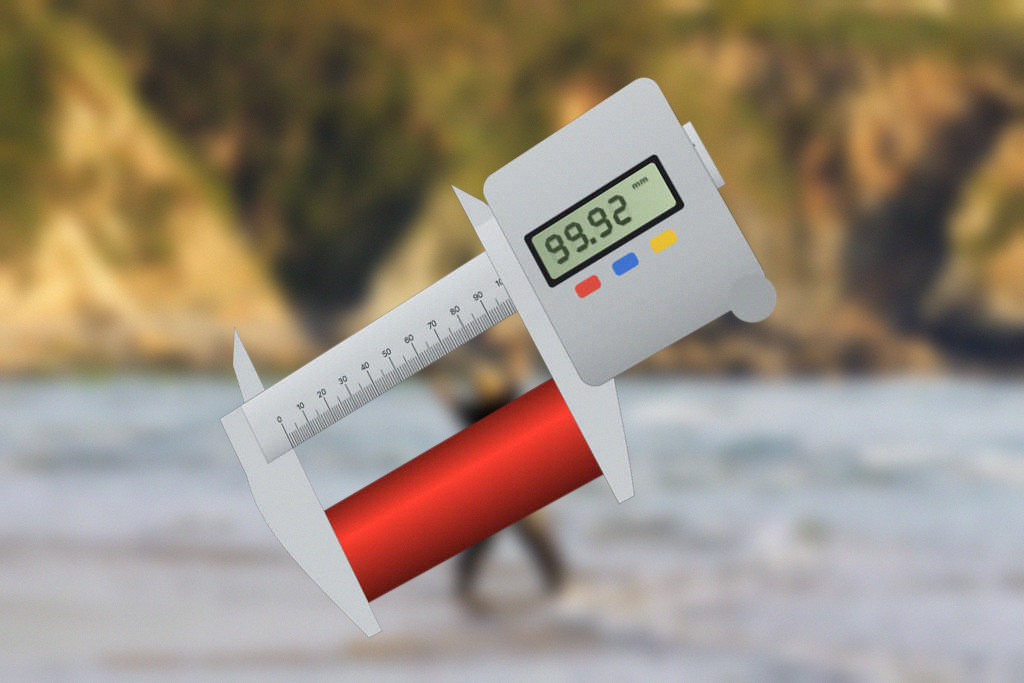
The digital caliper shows 99.92 mm
